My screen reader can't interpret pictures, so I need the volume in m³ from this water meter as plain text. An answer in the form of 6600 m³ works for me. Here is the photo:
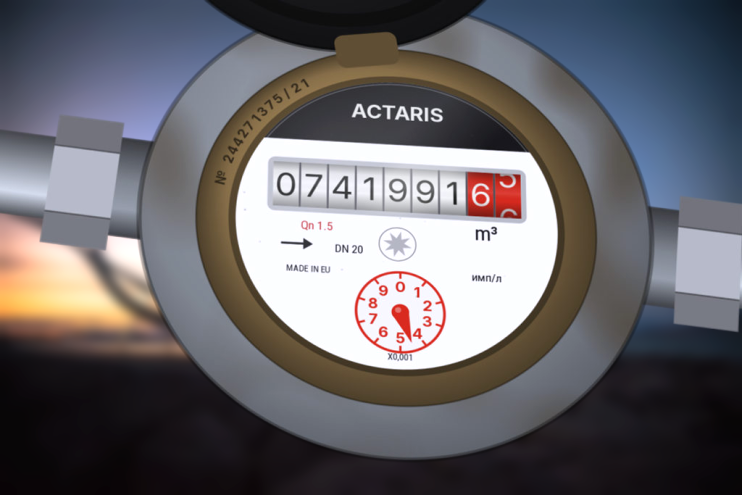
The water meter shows 741991.654 m³
